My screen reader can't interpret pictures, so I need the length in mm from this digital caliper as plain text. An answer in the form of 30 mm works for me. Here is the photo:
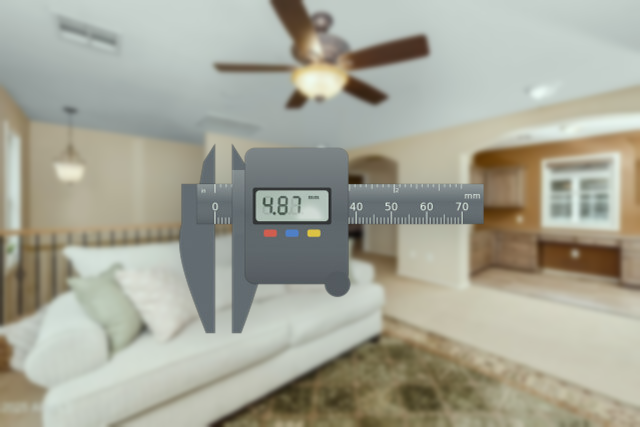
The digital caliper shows 4.87 mm
